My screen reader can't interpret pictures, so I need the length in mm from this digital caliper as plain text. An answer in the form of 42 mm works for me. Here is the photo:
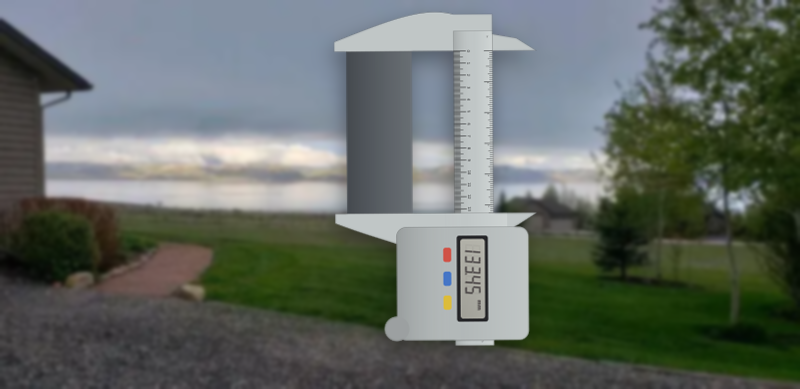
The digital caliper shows 133.45 mm
